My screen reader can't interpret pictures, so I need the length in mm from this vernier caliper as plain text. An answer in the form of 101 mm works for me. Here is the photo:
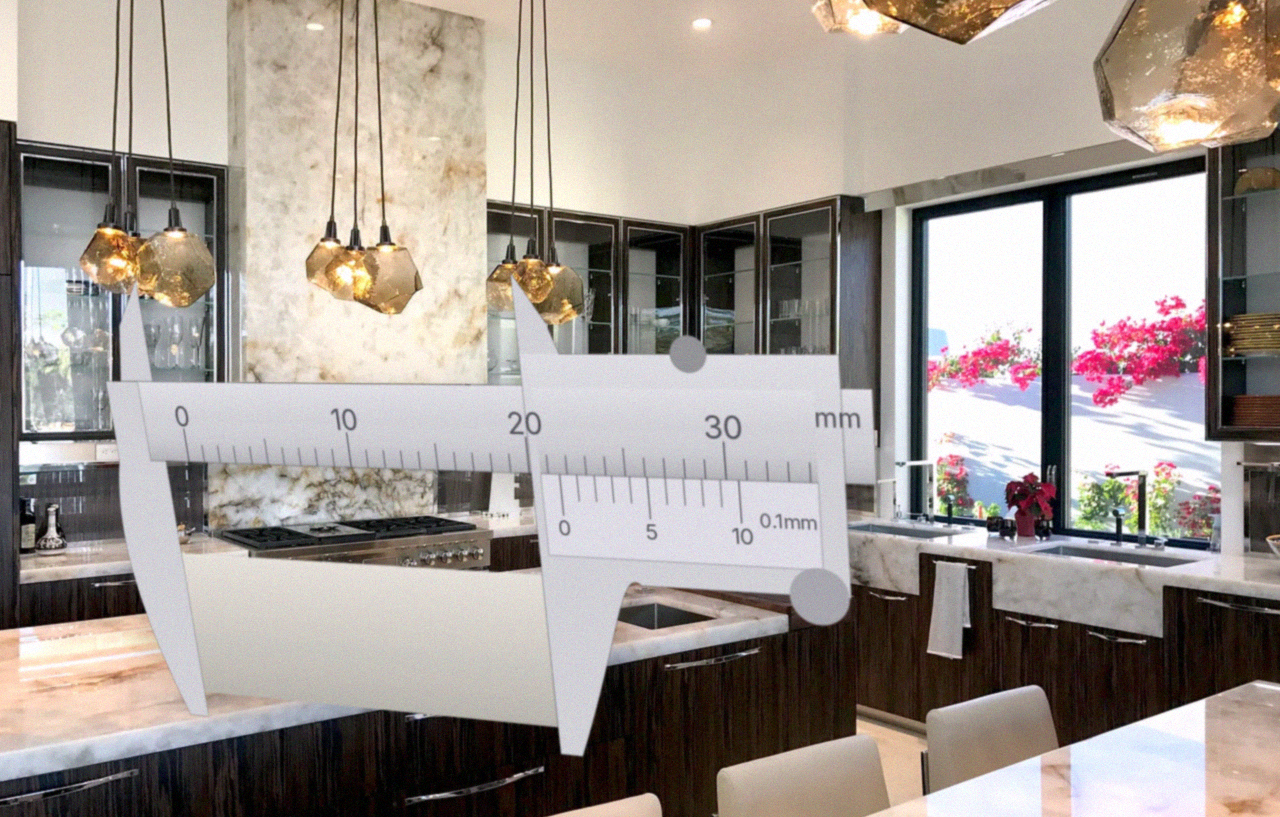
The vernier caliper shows 21.6 mm
